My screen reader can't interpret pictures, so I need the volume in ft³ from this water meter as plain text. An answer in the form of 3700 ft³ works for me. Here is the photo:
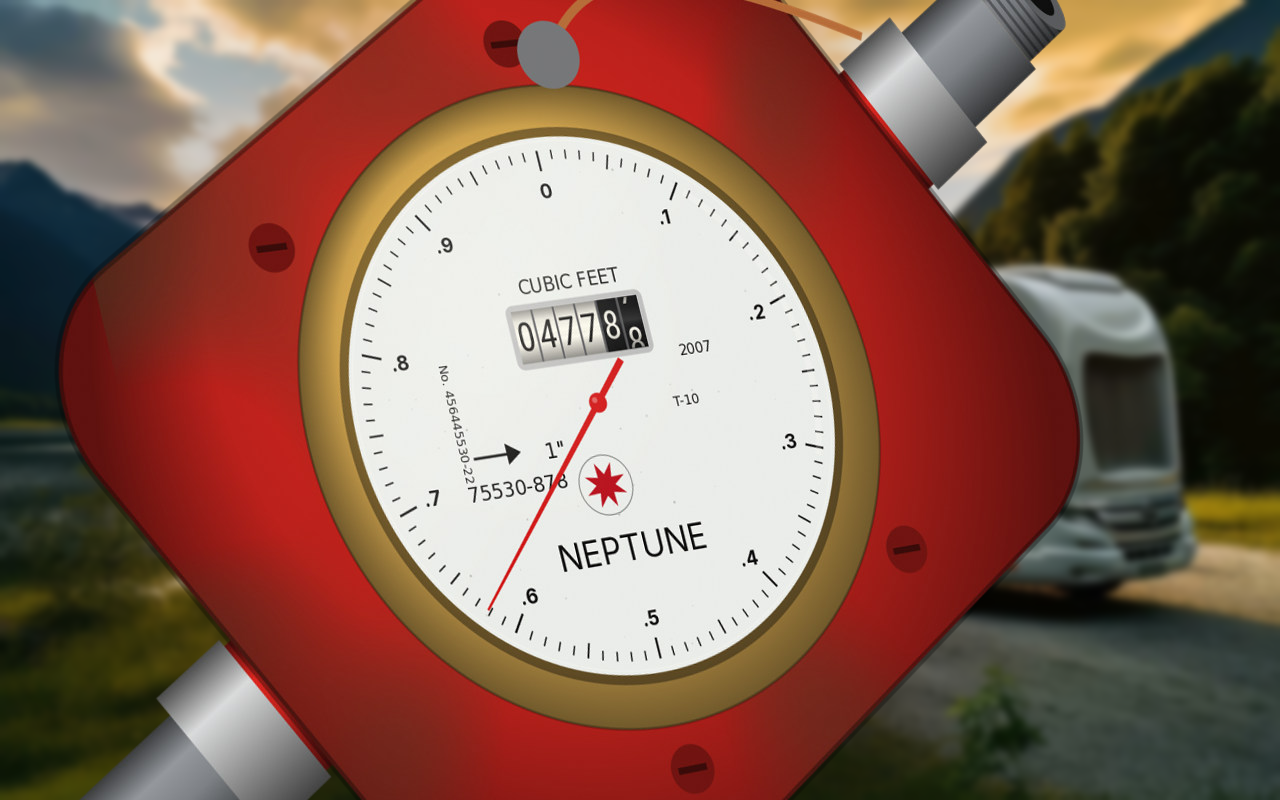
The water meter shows 47787.62 ft³
